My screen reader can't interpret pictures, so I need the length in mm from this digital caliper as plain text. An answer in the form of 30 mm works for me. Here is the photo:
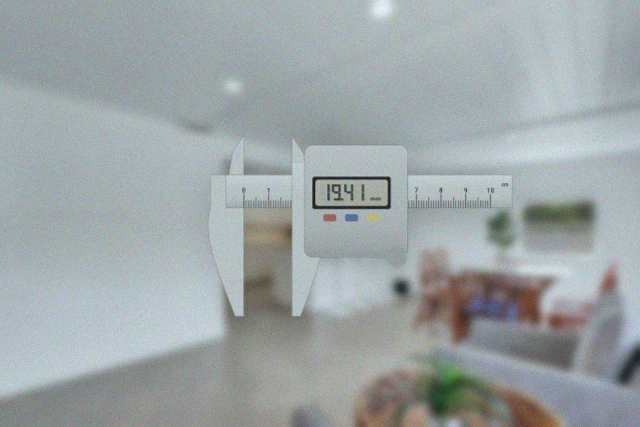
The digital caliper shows 19.41 mm
